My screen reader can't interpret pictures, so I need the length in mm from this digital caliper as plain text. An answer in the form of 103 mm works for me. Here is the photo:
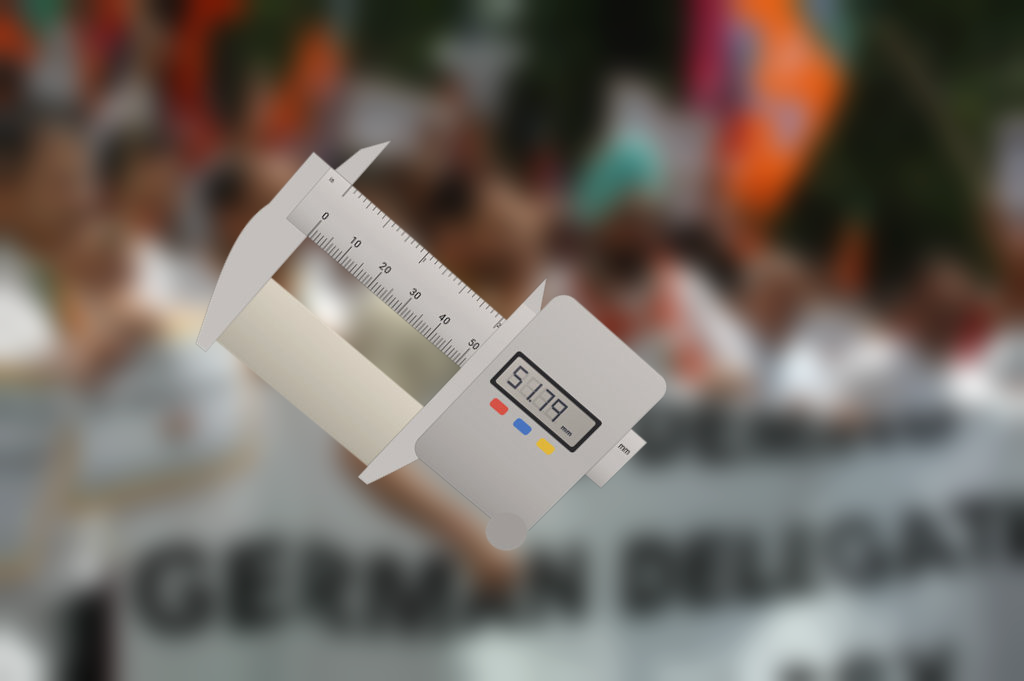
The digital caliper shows 51.79 mm
